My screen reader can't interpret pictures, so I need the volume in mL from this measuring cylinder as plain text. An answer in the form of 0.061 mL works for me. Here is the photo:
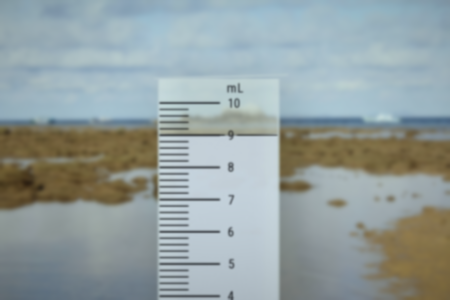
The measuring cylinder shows 9 mL
